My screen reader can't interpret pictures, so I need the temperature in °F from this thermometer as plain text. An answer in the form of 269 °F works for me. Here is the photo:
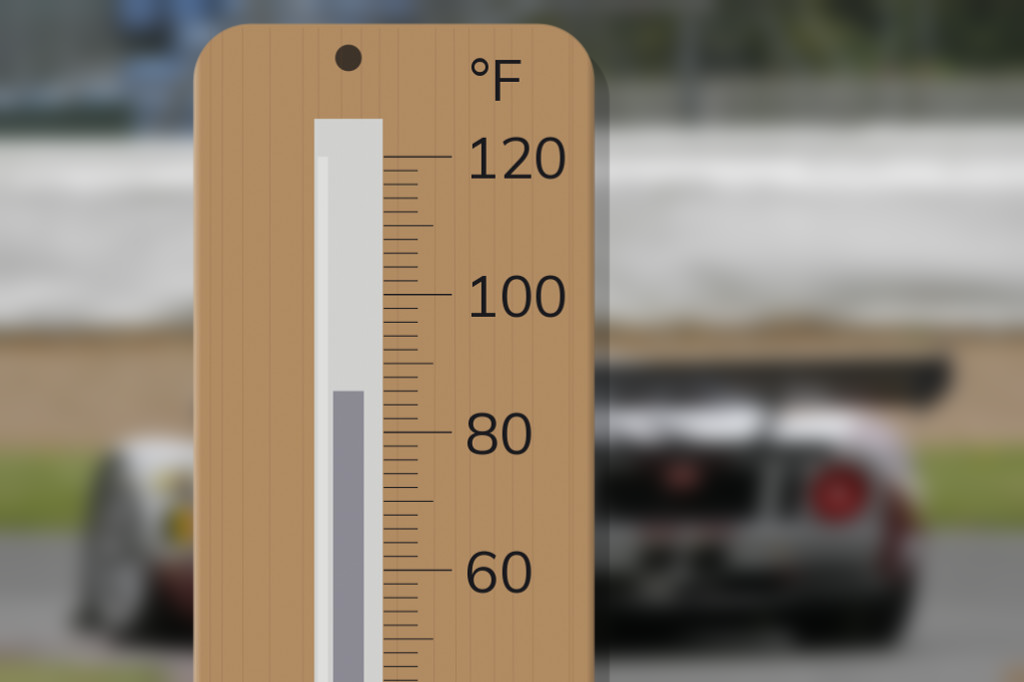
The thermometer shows 86 °F
